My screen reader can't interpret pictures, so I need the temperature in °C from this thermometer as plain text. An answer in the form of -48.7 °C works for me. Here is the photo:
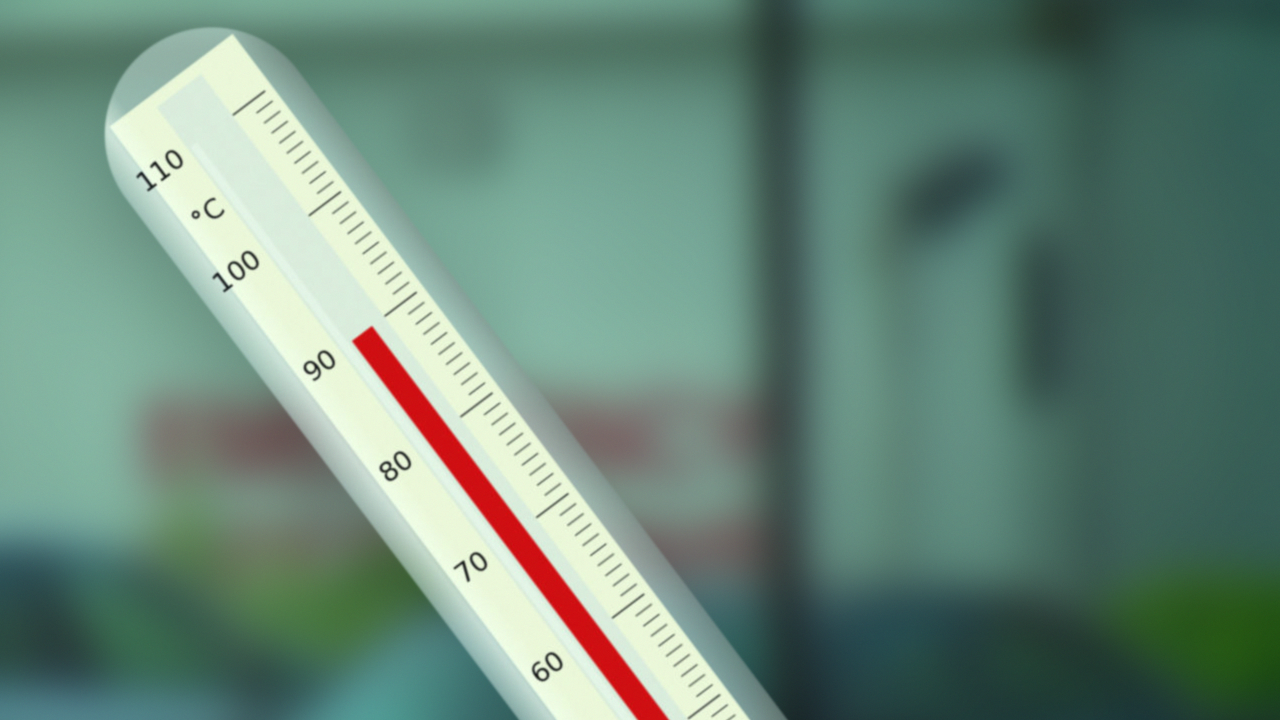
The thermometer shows 90 °C
